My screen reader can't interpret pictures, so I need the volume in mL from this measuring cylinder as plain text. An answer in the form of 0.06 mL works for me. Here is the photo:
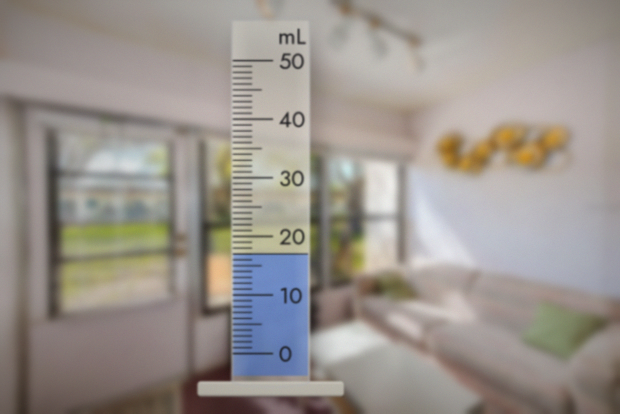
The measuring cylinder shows 17 mL
